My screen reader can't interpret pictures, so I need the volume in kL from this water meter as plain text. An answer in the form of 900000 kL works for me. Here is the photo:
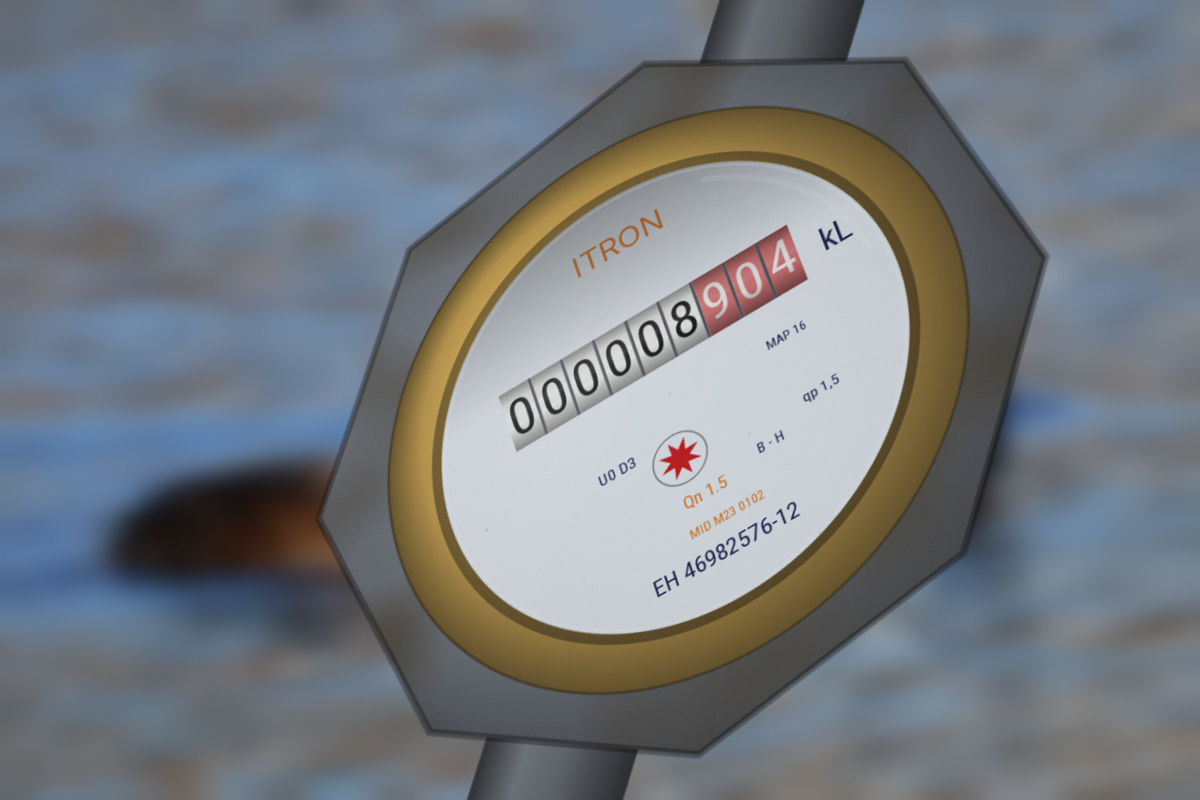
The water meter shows 8.904 kL
